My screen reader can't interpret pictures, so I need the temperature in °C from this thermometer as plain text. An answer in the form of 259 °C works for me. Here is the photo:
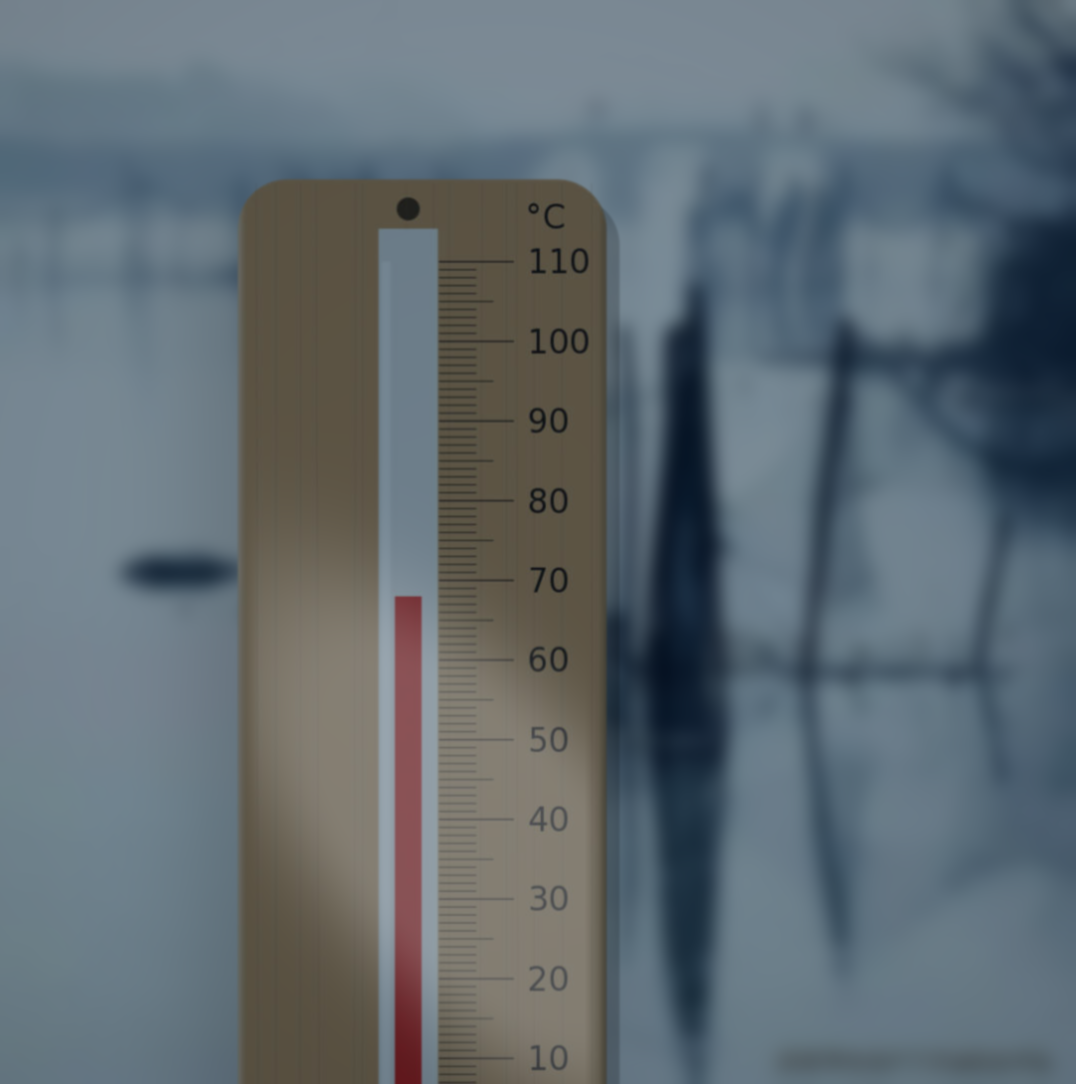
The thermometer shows 68 °C
